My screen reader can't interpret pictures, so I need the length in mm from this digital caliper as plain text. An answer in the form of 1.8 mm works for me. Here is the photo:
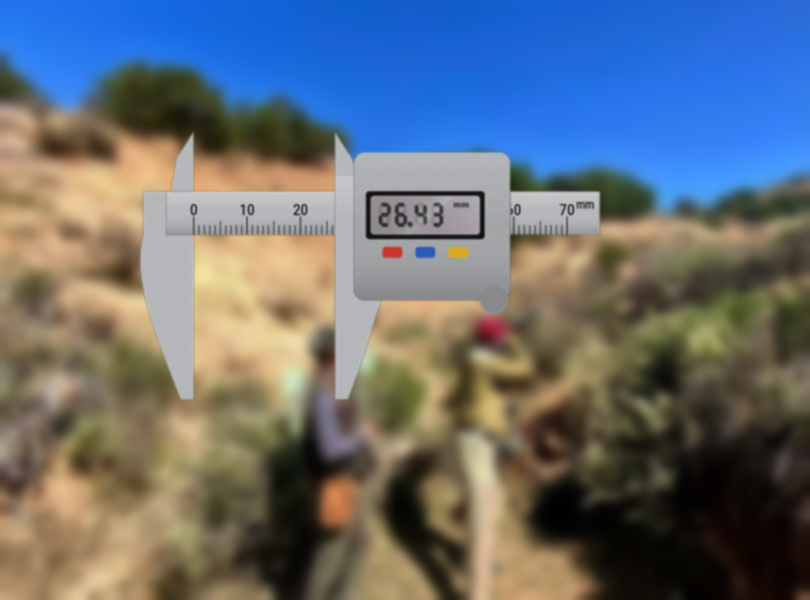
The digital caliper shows 26.43 mm
